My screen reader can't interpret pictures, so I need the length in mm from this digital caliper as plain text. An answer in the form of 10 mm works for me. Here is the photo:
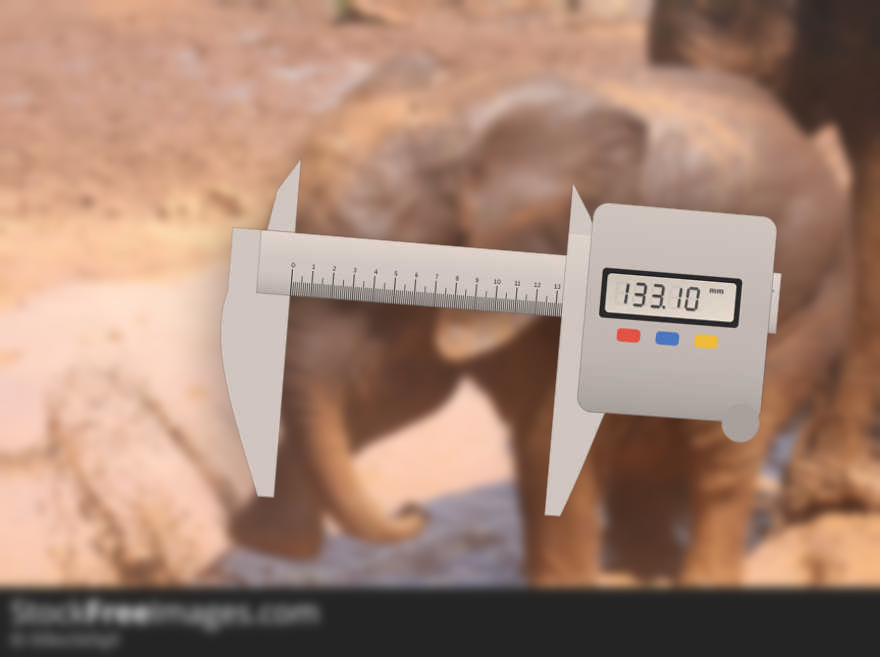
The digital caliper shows 133.10 mm
